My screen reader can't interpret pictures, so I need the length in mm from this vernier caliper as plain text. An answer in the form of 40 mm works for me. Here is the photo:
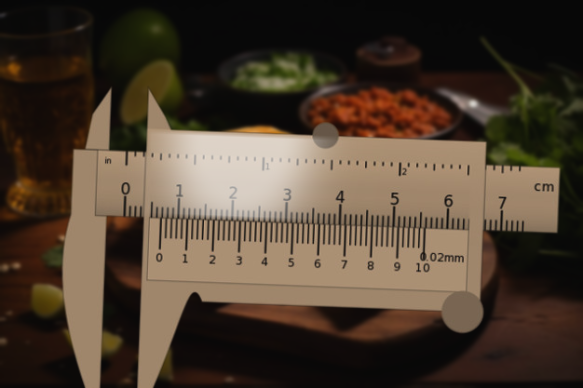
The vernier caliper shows 6.8 mm
